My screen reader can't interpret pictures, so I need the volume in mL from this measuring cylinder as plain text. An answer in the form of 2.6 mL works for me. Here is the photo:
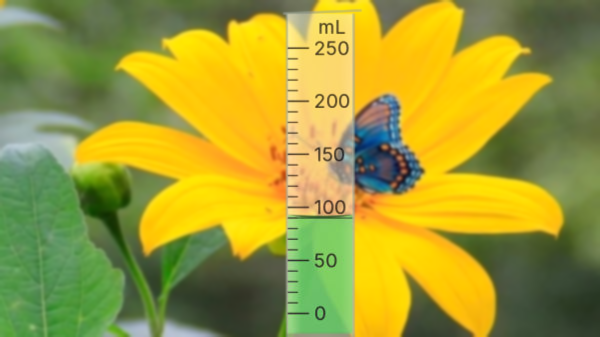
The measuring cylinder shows 90 mL
